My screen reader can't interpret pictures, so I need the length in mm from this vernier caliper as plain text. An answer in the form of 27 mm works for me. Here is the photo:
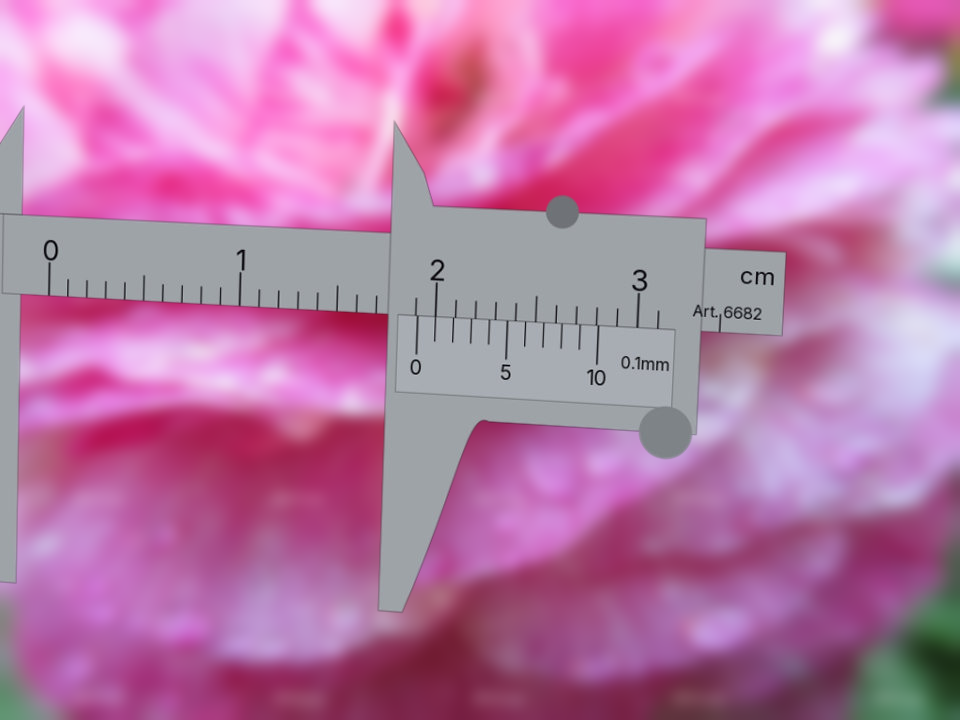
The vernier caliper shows 19.1 mm
